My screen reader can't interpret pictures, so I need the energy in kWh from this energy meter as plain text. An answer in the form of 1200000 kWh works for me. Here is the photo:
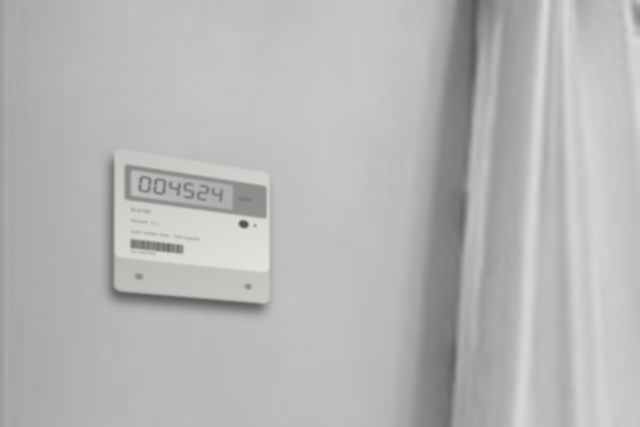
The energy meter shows 4524 kWh
